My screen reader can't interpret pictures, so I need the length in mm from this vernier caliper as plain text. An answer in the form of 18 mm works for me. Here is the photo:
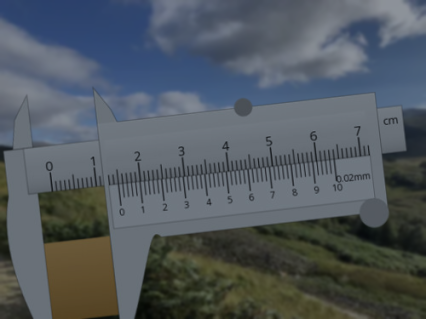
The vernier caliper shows 15.0 mm
